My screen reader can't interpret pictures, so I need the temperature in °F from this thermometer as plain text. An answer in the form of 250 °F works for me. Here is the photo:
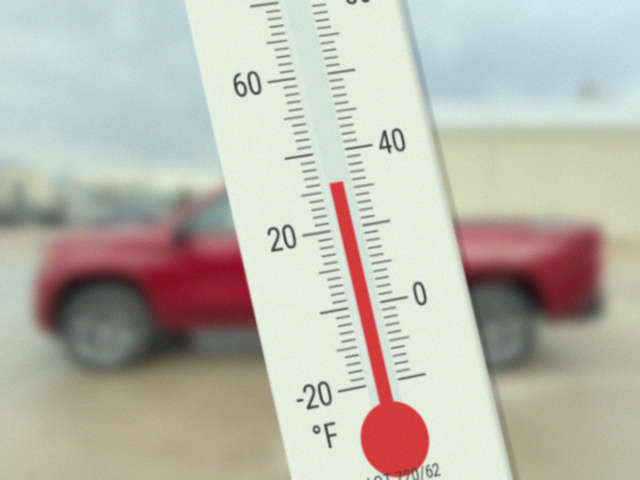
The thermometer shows 32 °F
